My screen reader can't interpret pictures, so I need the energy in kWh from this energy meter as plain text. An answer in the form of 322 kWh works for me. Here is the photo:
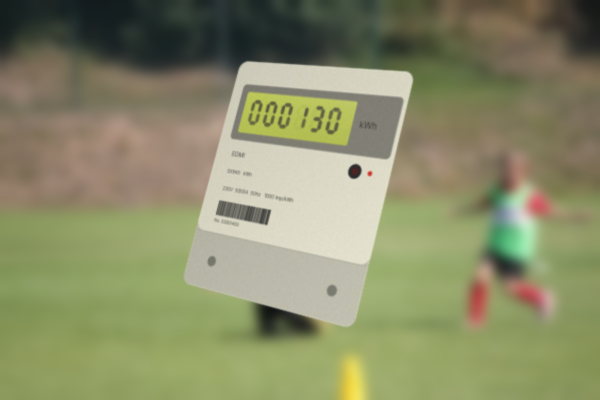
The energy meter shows 130 kWh
